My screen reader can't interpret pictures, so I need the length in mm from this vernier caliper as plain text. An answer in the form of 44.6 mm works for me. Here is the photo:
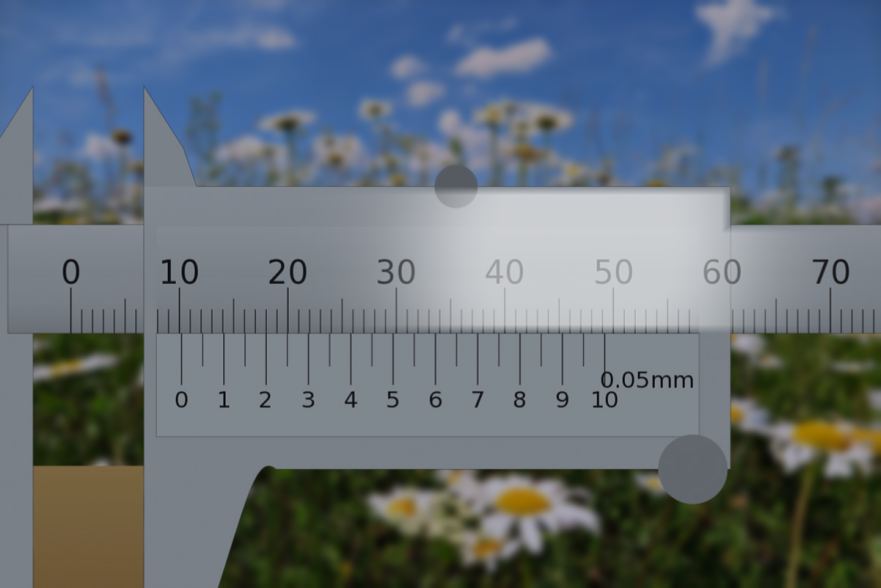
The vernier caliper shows 10.2 mm
